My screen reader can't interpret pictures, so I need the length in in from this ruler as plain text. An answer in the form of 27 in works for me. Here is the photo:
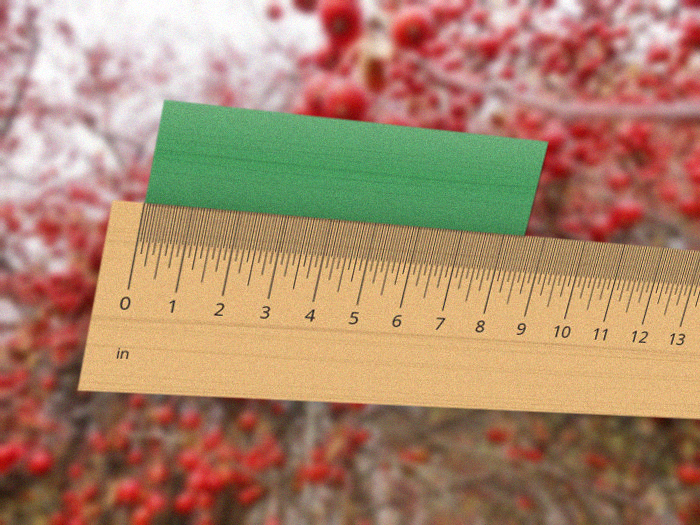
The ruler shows 8.5 in
